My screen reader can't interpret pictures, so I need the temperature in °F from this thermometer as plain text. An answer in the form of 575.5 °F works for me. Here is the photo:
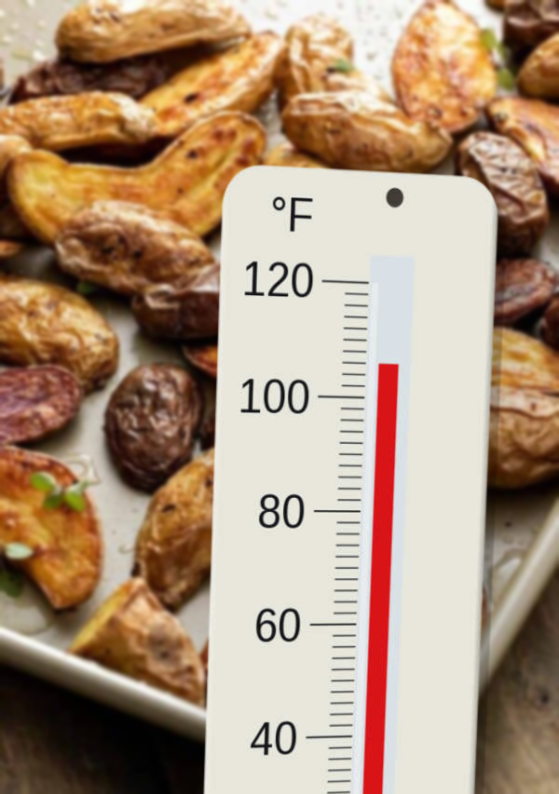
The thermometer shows 106 °F
